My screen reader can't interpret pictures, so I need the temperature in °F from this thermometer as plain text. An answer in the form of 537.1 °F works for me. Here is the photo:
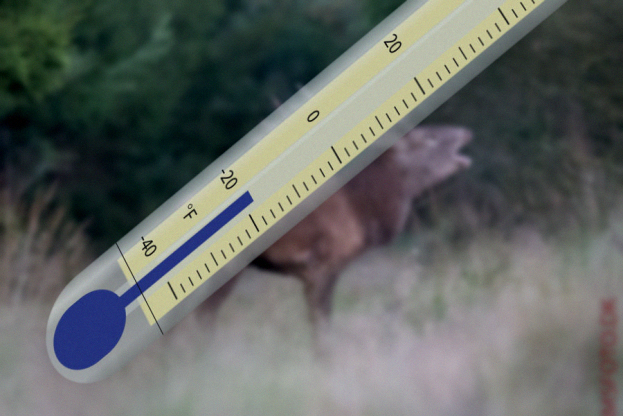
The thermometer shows -18 °F
